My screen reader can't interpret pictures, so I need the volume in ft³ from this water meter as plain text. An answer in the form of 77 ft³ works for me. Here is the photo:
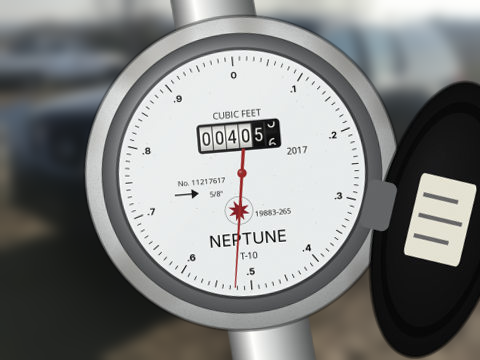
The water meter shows 4055.52 ft³
